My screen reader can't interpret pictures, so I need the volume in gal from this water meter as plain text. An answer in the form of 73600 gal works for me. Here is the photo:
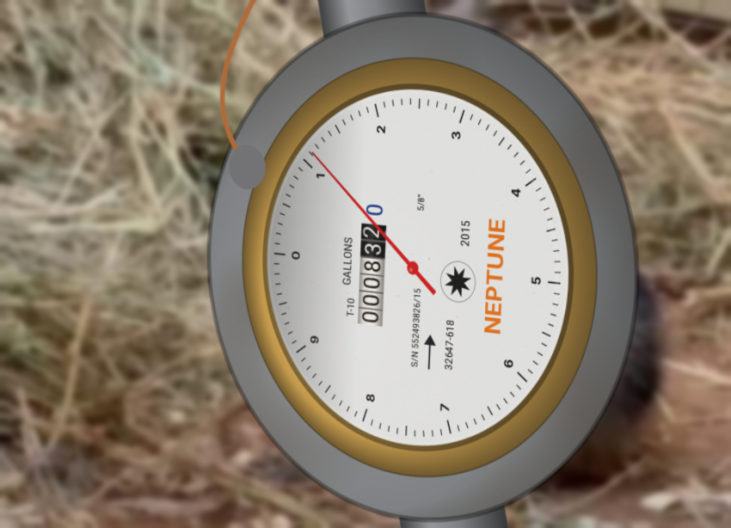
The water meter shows 8321.1 gal
